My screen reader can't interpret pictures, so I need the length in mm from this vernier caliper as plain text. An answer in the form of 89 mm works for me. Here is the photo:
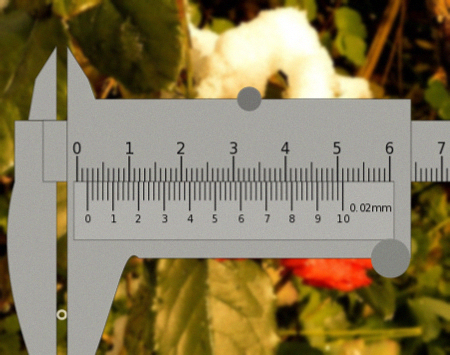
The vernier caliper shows 2.0 mm
